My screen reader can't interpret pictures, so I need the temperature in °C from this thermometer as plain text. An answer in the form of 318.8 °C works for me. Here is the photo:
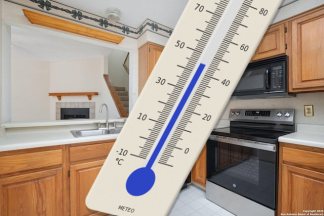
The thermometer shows 45 °C
